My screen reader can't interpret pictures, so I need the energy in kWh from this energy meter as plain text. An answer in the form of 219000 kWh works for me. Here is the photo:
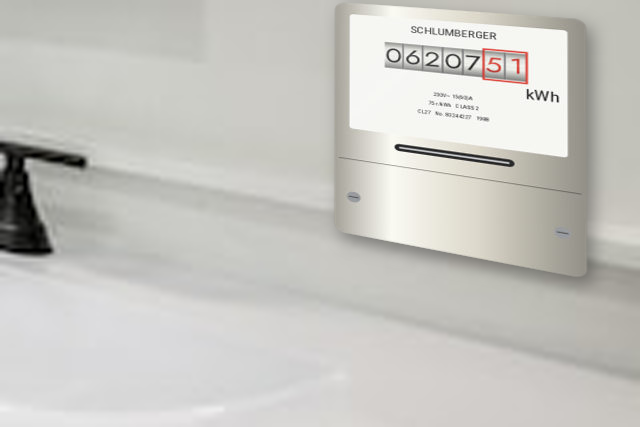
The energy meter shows 6207.51 kWh
